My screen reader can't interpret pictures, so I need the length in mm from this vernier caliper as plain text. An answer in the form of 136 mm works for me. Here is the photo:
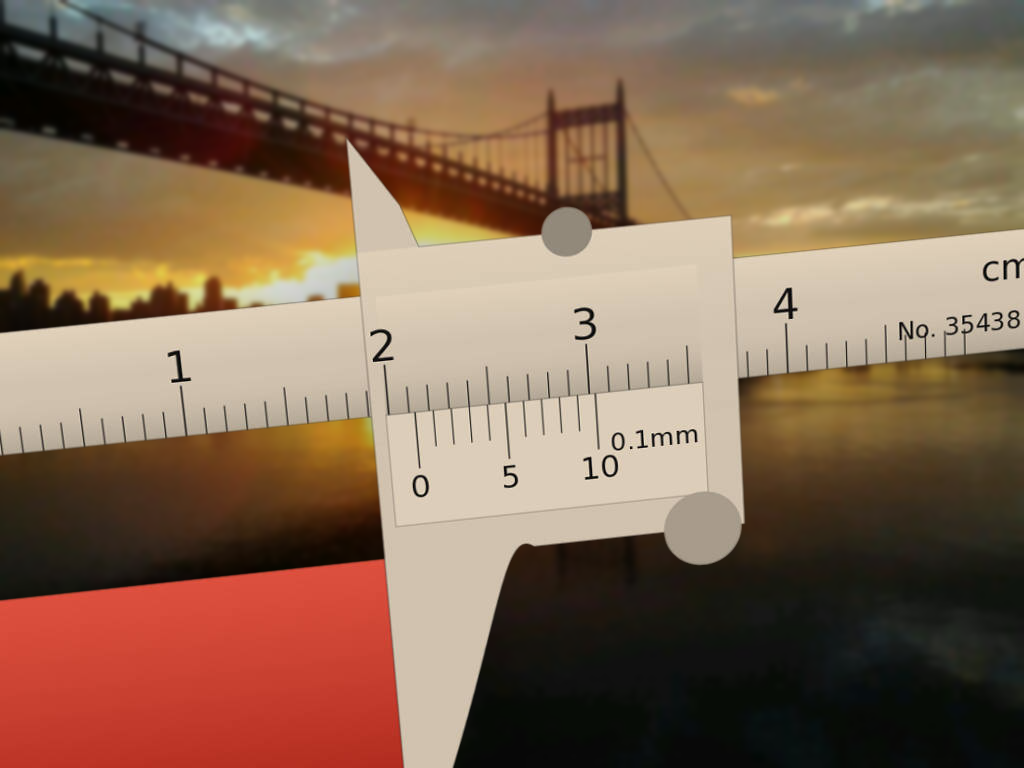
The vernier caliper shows 21.3 mm
